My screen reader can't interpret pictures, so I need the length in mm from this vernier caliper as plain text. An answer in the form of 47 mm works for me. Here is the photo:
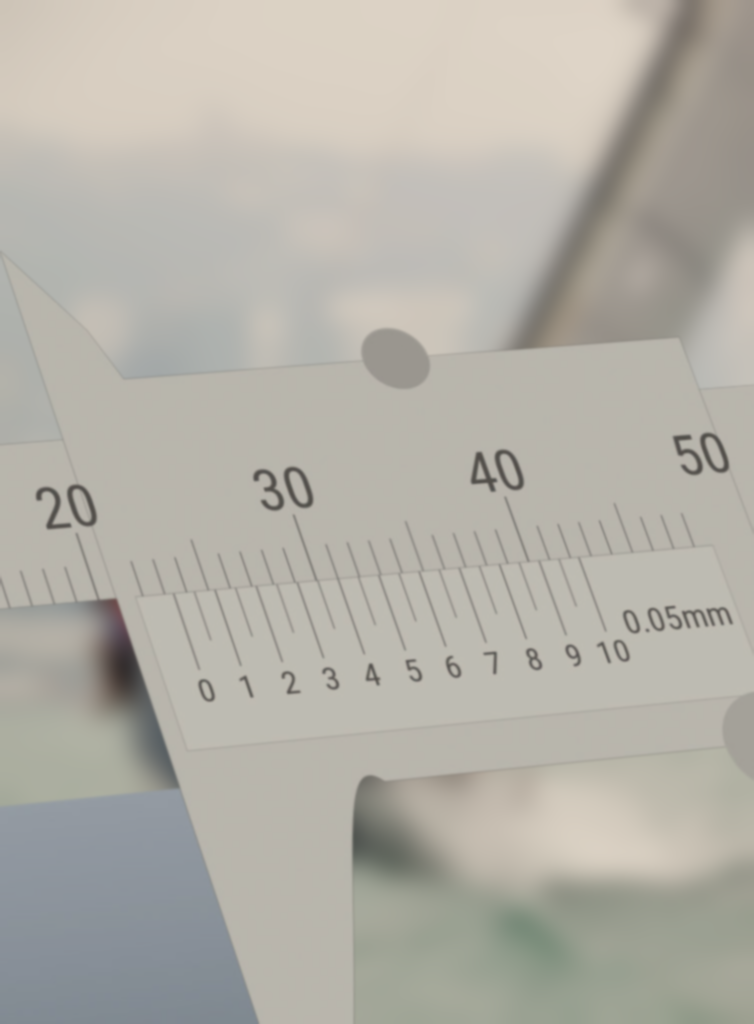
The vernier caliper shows 23.4 mm
